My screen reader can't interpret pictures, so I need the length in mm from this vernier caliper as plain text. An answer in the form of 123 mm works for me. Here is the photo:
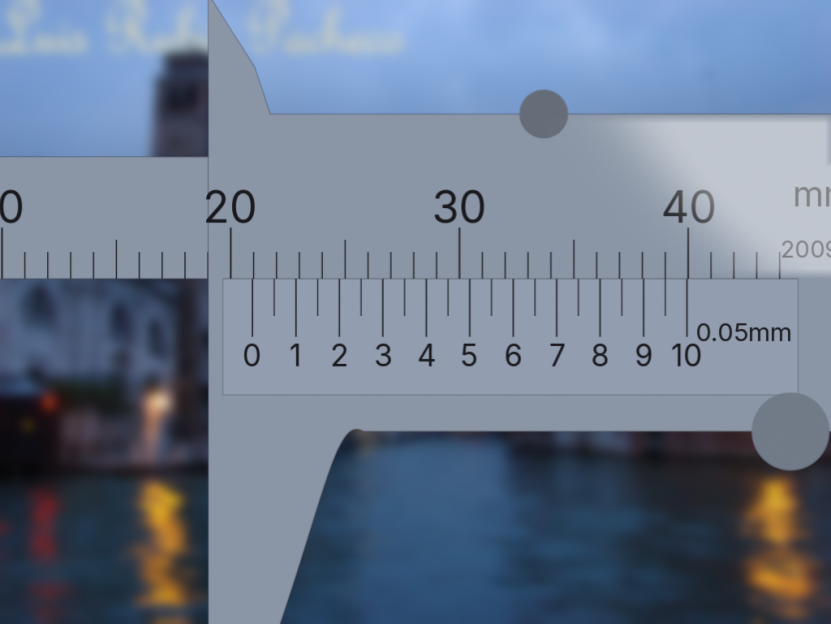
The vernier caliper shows 20.95 mm
